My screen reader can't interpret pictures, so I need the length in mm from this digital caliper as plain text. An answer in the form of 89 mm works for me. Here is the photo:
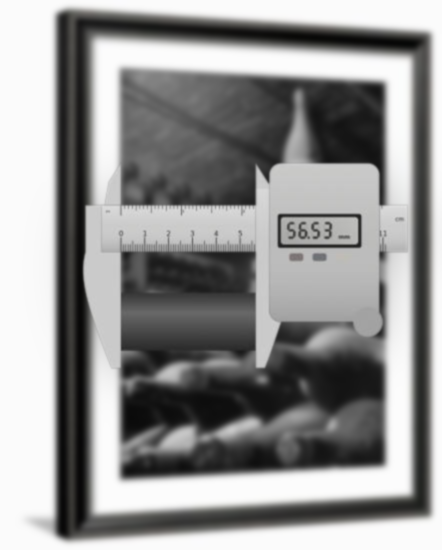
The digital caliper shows 56.53 mm
